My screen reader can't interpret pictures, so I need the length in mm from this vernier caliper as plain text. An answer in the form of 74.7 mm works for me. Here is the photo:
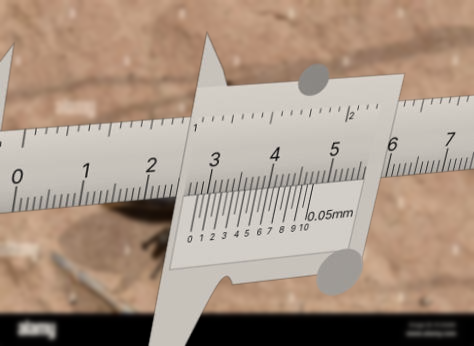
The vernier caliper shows 28.5 mm
